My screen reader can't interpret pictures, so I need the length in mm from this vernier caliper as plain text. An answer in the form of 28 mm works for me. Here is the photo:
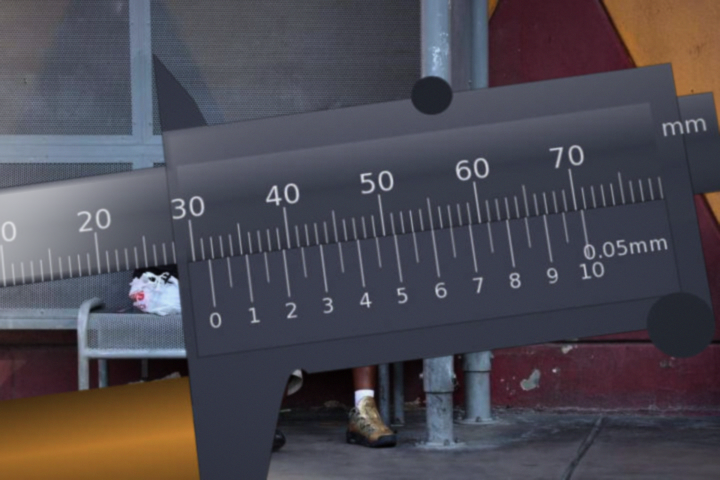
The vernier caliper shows 31.6 mm
